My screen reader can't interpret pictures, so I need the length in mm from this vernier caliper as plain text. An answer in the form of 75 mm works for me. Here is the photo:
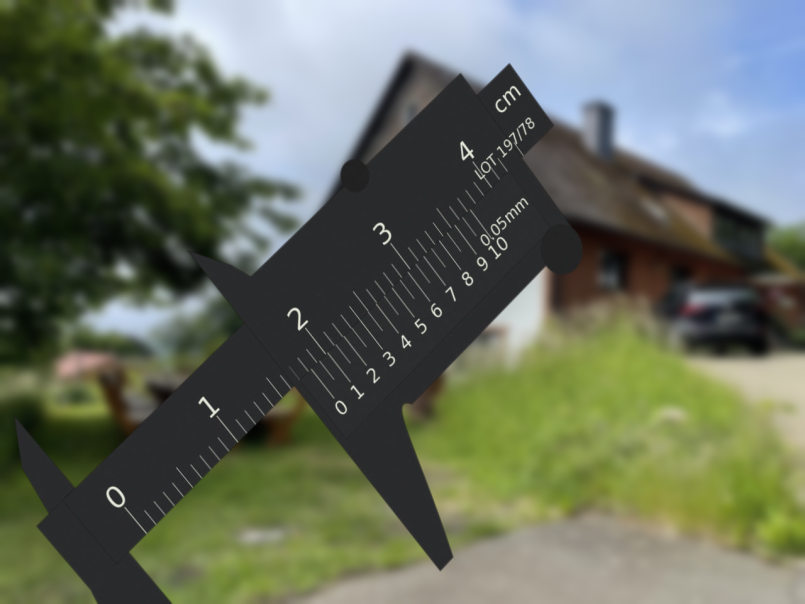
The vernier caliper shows 18.3 mm
